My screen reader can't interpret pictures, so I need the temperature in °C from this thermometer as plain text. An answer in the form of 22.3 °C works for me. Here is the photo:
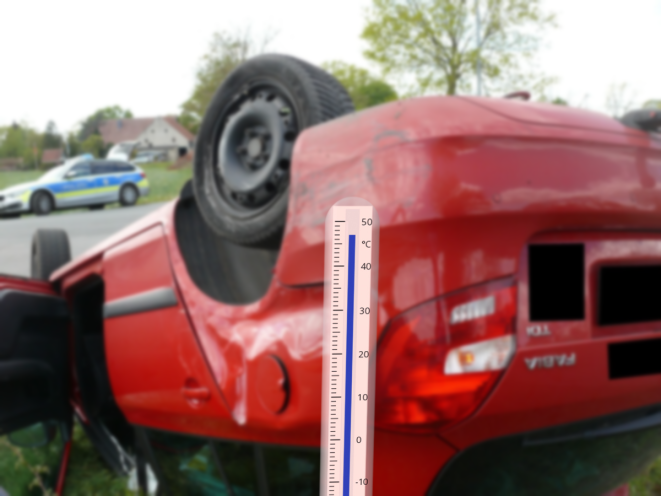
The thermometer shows 47 °C
